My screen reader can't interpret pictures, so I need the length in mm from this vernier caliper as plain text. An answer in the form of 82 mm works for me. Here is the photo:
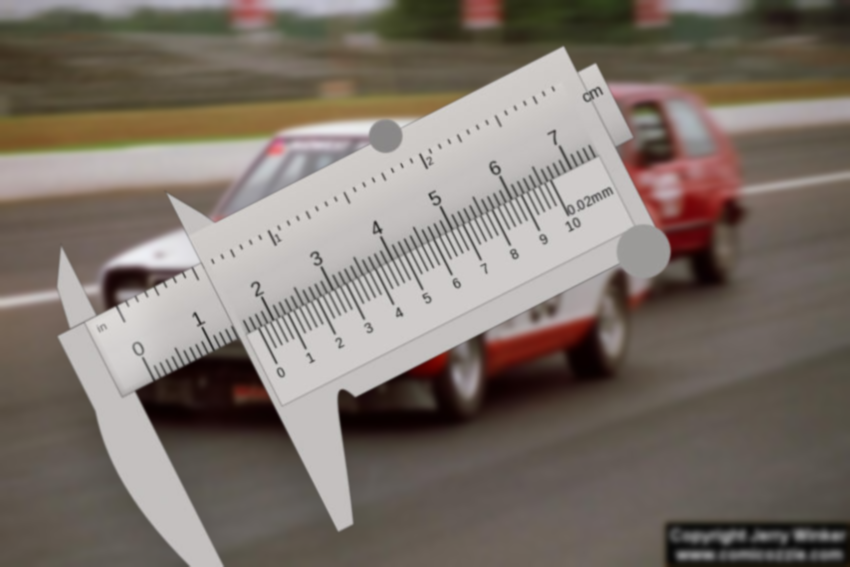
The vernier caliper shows 17.5 mm
